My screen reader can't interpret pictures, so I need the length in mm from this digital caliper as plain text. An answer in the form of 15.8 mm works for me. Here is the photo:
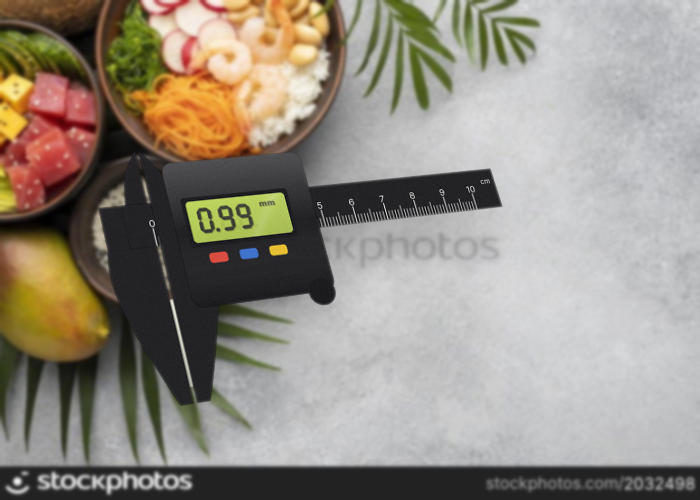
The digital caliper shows 0.99 mm
